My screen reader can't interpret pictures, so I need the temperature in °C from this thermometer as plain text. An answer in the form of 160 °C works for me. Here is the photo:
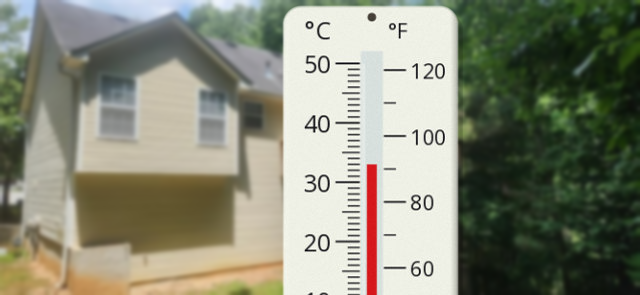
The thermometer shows 33 °C
